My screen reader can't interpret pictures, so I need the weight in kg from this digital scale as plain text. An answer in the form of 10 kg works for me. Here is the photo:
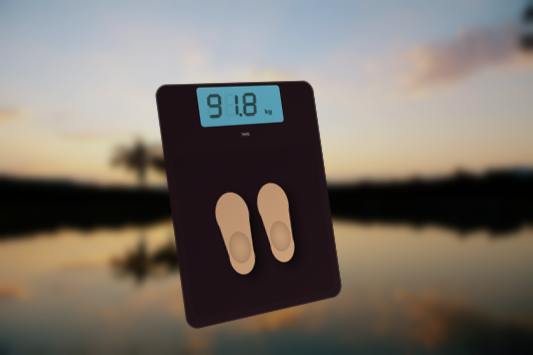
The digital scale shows 91.8 kg
